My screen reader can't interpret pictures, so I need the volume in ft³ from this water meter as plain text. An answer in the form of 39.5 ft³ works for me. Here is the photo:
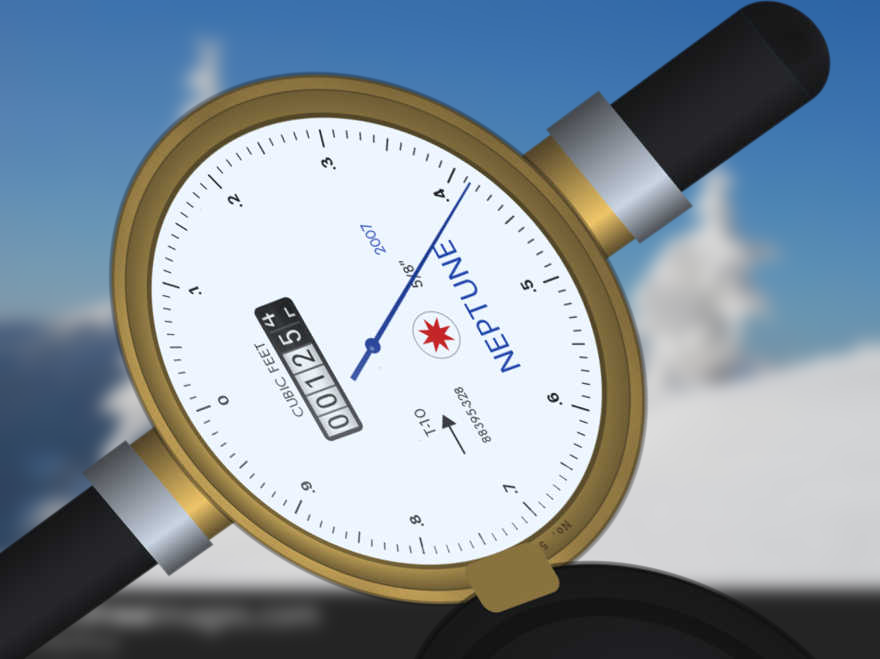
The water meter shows 1254.41 ft³
